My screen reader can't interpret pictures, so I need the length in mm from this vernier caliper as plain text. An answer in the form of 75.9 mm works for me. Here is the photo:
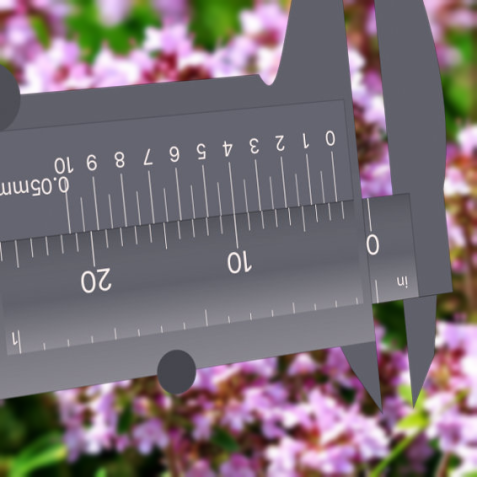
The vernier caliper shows 2.4 mm
